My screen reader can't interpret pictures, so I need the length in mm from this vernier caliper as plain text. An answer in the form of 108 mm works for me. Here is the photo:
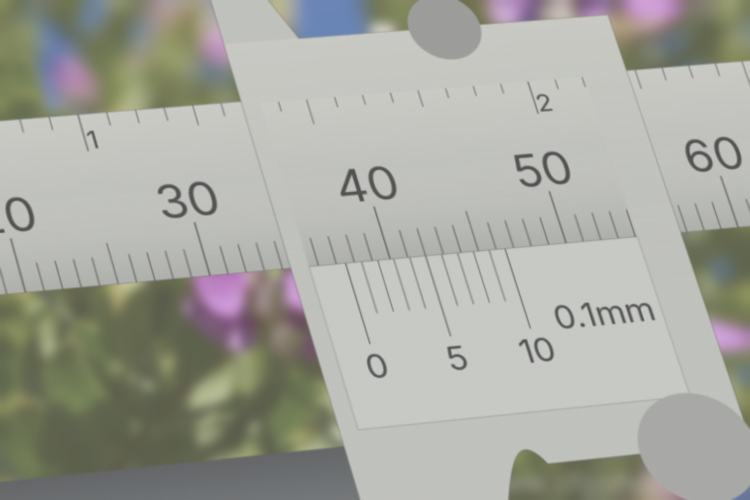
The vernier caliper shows 37.5 mm
